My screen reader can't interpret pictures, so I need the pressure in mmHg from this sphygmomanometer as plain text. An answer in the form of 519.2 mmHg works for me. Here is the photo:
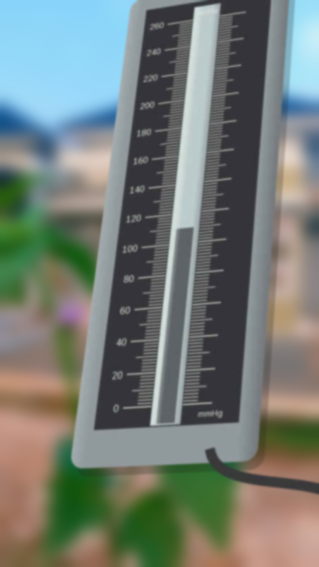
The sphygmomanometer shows 110 mmHg
